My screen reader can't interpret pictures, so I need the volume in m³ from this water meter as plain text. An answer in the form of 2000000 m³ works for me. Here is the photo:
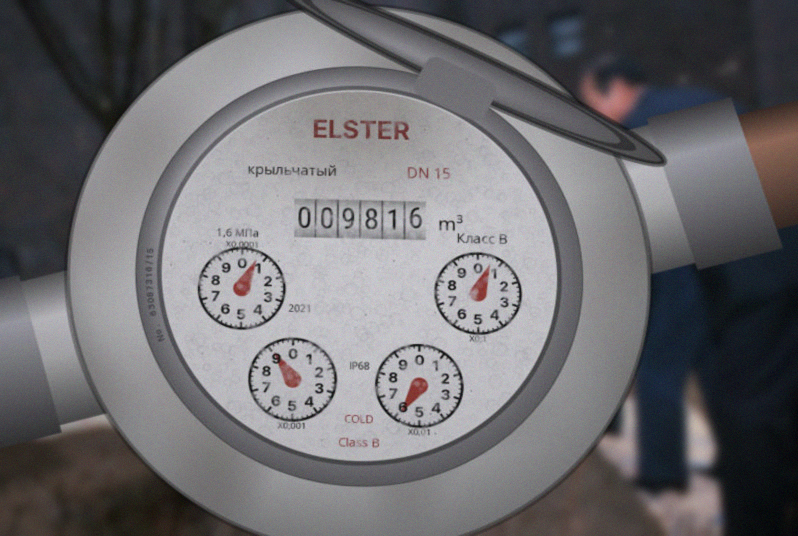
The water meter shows 9816.0590 m³
